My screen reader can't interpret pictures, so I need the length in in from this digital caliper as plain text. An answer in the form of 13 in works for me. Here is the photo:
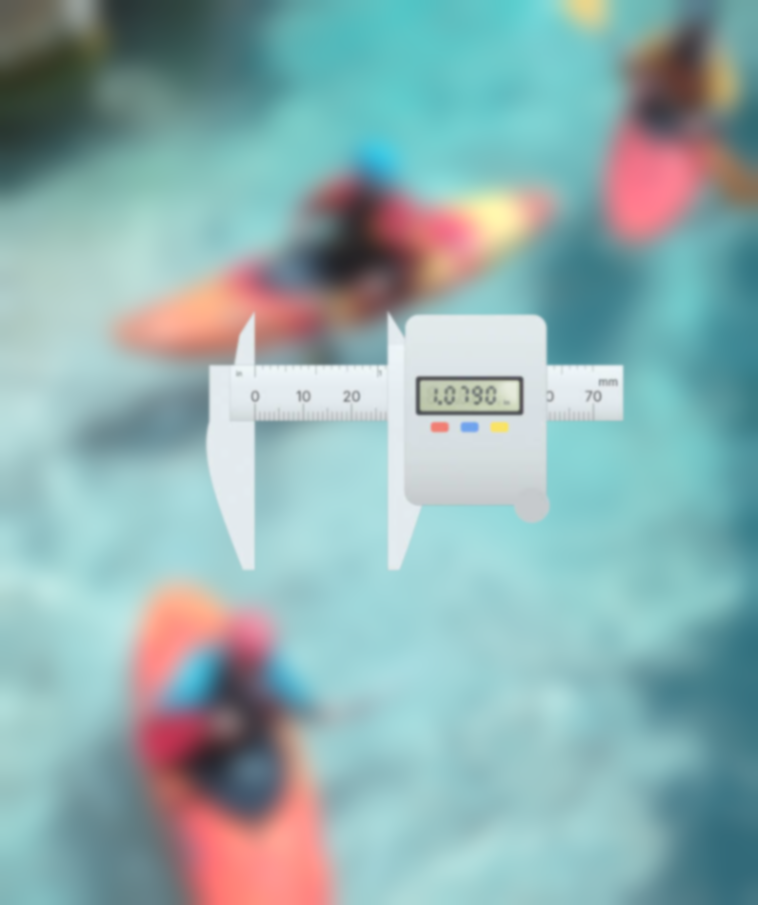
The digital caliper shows 1.0790 in
